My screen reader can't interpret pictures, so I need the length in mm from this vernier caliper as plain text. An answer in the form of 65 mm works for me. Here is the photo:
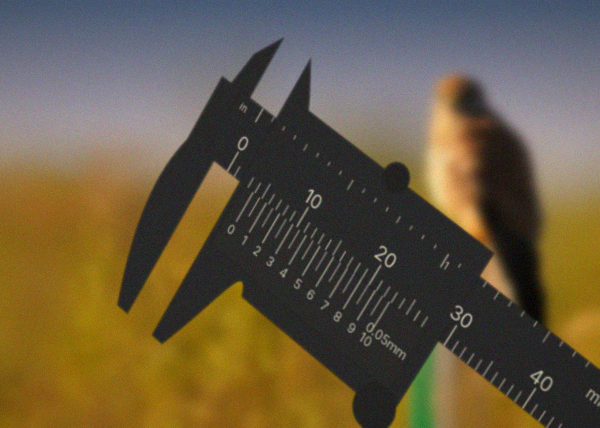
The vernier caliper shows 3.8 mm
